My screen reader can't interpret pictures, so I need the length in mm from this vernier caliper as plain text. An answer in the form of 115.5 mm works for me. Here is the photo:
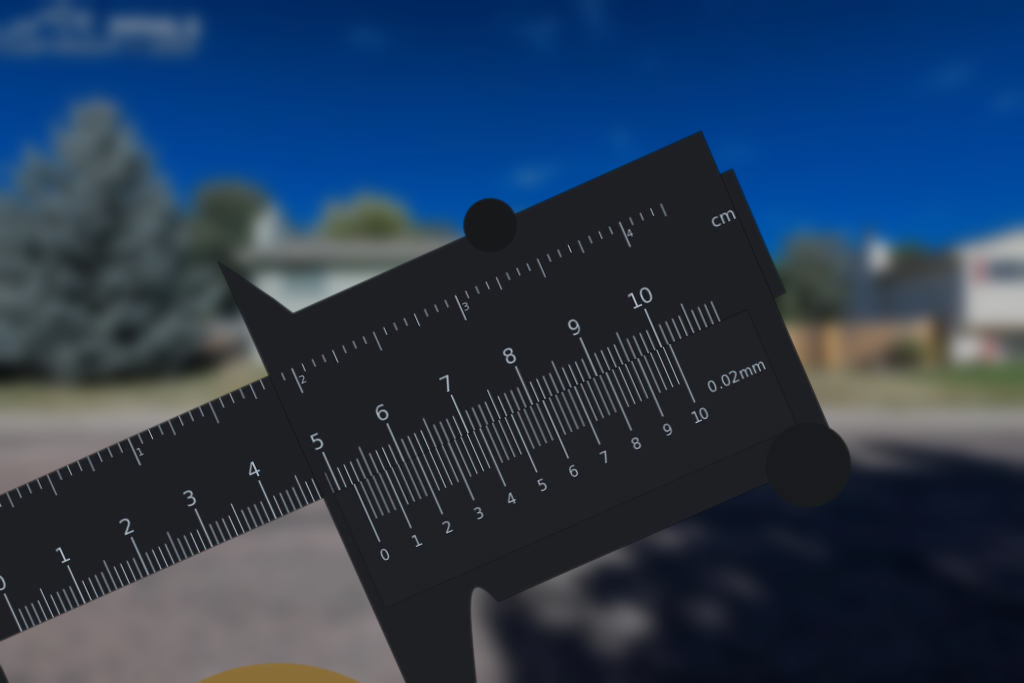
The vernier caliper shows 52.2 mm
